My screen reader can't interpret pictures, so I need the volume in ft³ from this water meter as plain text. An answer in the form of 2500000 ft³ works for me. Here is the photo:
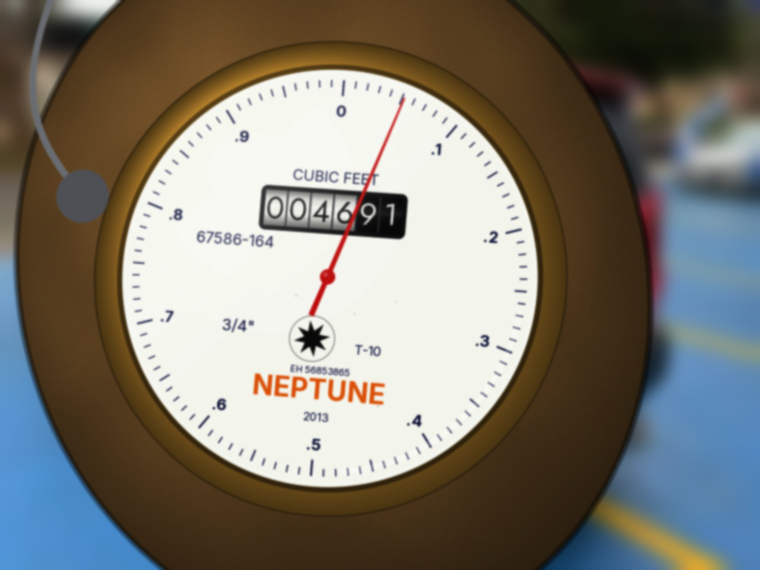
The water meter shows 4691.05 ft³
